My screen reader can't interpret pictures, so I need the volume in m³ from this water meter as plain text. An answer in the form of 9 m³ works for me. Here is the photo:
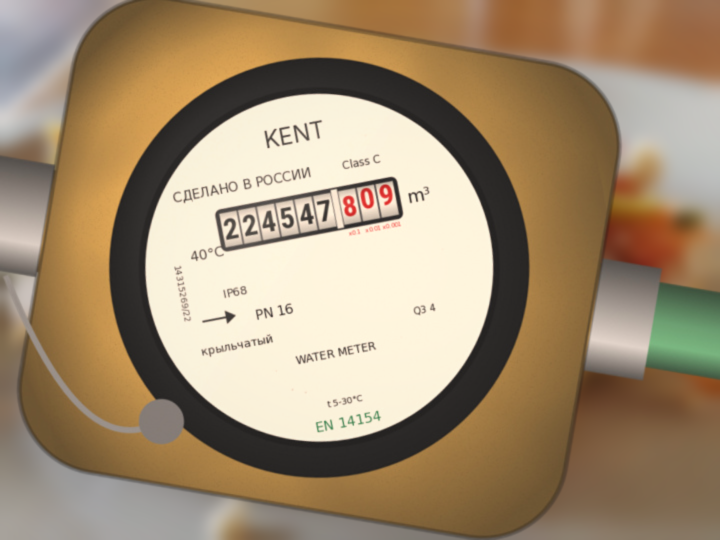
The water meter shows 224547.809 m³
